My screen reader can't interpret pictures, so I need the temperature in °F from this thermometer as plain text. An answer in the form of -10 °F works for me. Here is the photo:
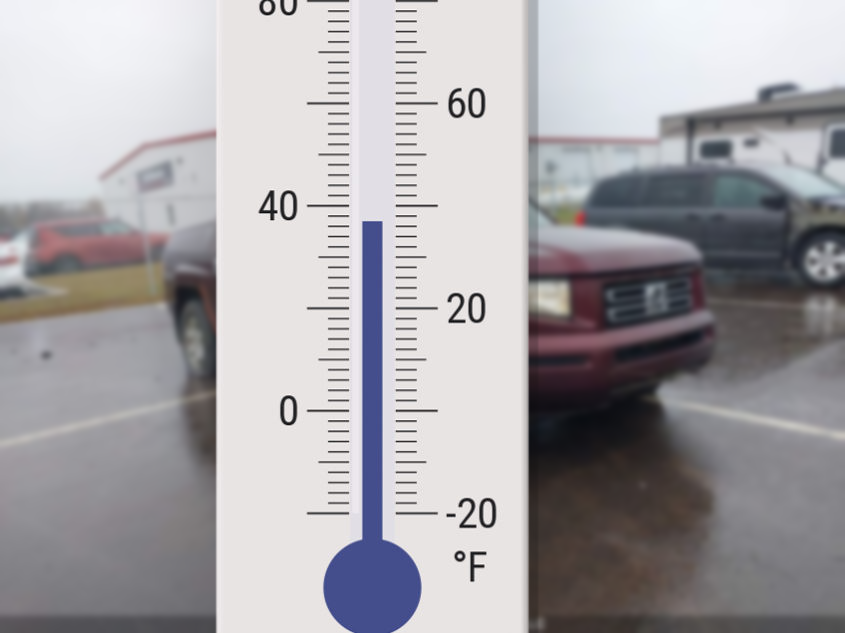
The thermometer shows 37 °F
